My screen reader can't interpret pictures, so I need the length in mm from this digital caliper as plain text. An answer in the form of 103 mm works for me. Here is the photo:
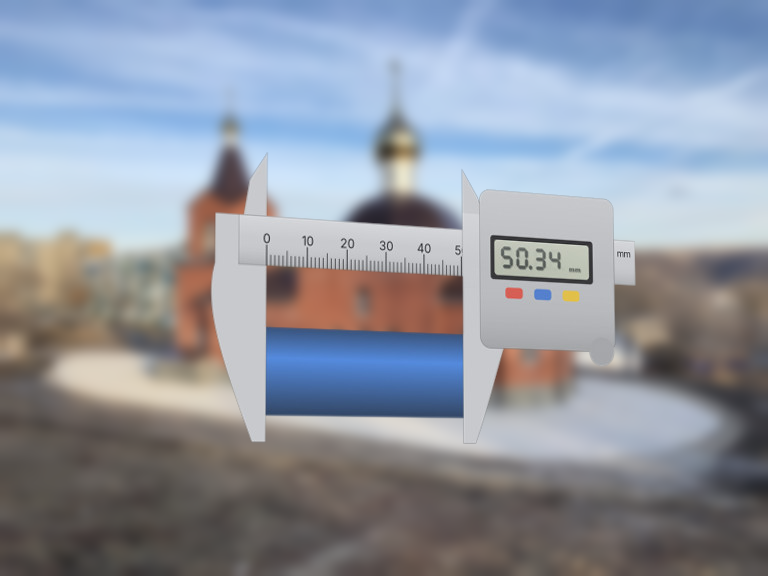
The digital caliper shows 50.34 mm
